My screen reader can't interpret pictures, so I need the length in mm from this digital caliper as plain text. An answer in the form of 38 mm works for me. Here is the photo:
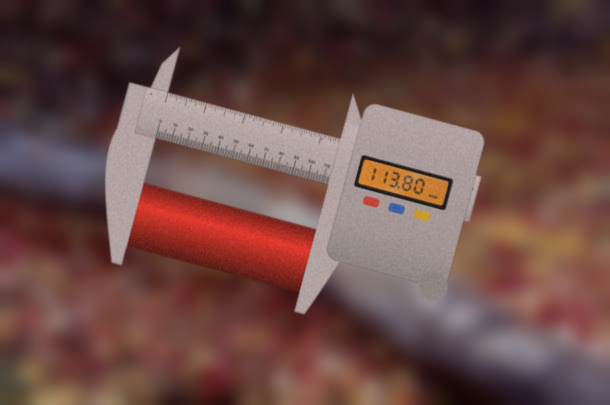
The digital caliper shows 113.80 mm
